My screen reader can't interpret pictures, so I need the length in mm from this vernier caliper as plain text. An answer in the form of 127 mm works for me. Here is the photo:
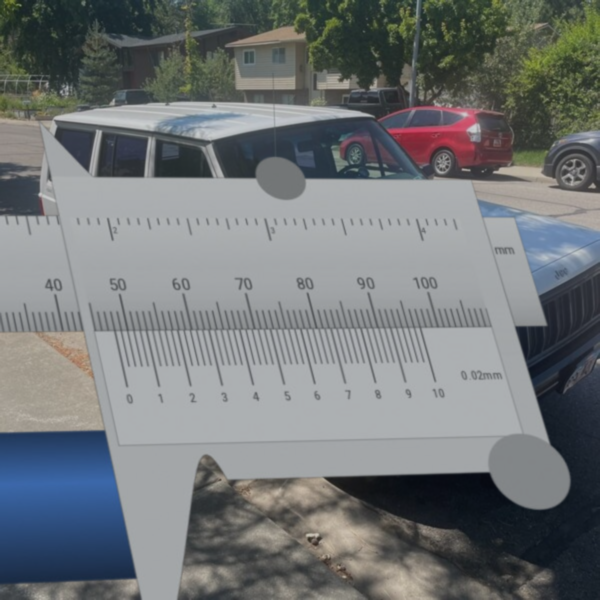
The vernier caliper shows 48.0 mm
